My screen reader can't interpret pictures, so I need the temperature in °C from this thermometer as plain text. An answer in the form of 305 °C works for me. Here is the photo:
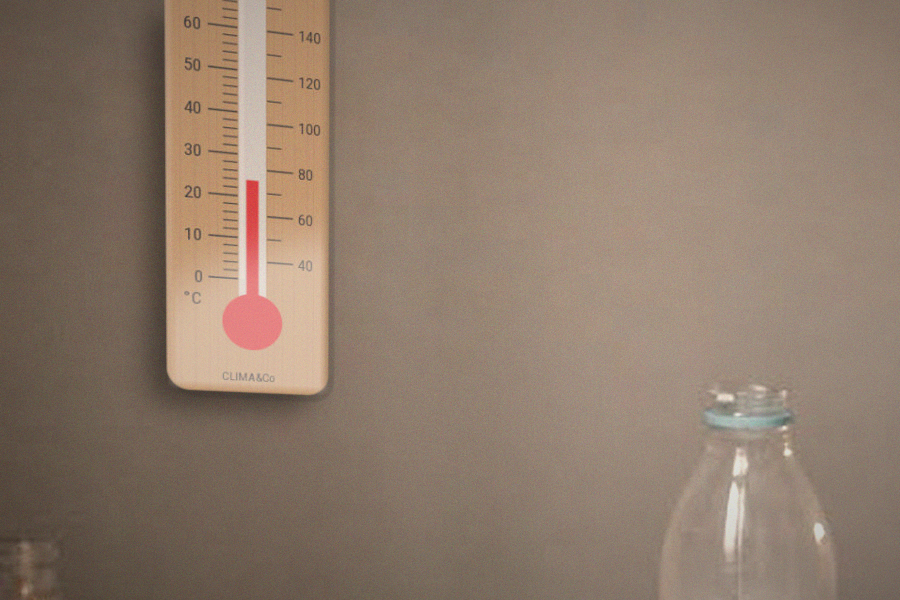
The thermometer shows 24 °C
